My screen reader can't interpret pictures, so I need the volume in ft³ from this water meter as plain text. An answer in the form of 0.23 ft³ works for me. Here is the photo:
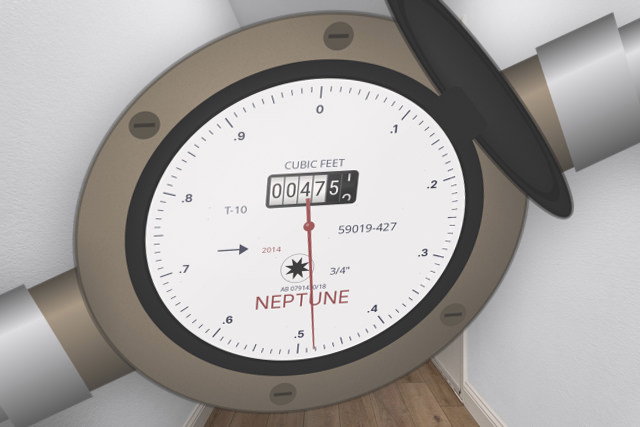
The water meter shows 4751.48 ft³
